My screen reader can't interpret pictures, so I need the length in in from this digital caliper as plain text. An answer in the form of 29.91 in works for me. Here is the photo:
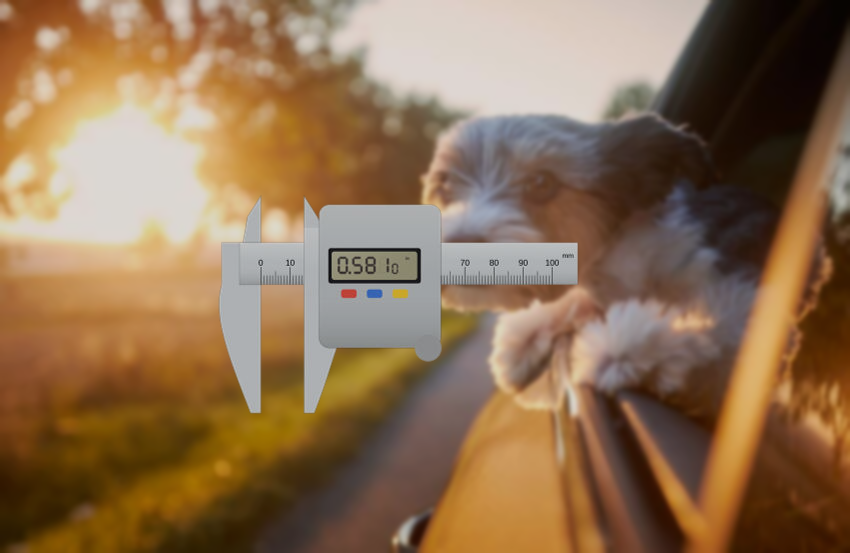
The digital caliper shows 0.5810 in
